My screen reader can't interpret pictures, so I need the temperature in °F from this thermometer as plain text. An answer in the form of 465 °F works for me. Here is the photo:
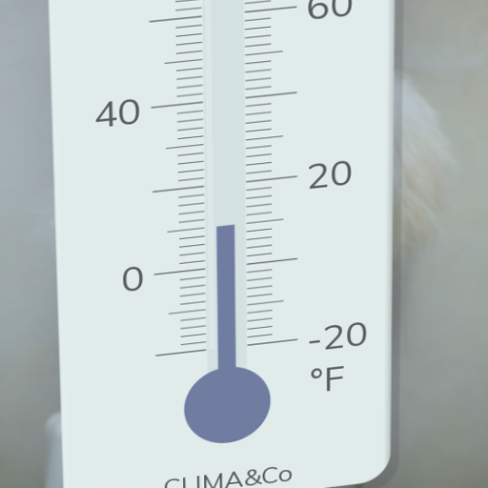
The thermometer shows 10 °F
